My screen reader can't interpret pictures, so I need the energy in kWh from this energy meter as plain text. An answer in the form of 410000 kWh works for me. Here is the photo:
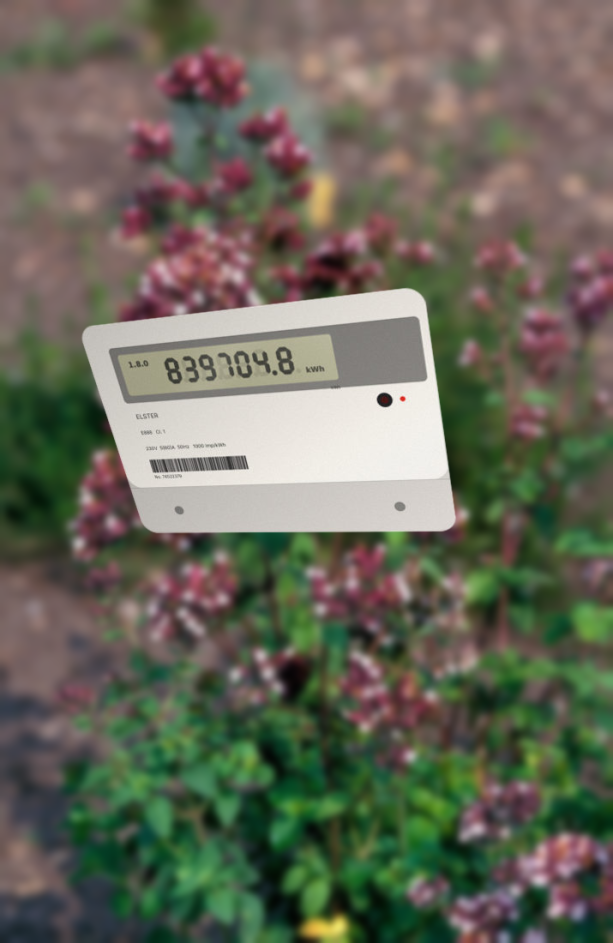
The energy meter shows 839704.8 kWh
